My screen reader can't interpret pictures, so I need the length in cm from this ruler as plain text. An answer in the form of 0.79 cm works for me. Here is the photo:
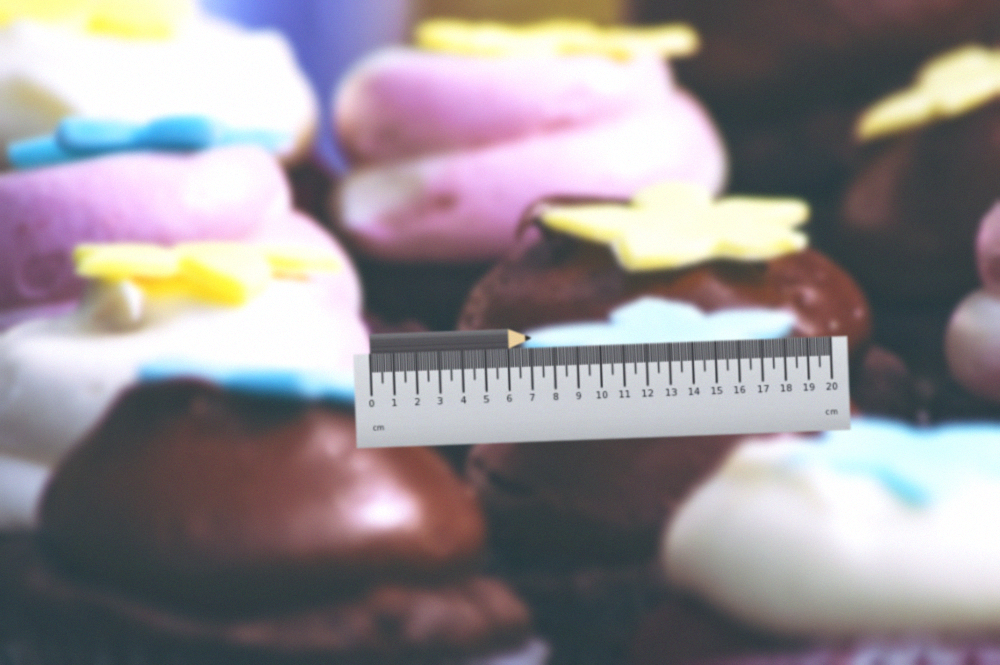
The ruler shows 7 cm
